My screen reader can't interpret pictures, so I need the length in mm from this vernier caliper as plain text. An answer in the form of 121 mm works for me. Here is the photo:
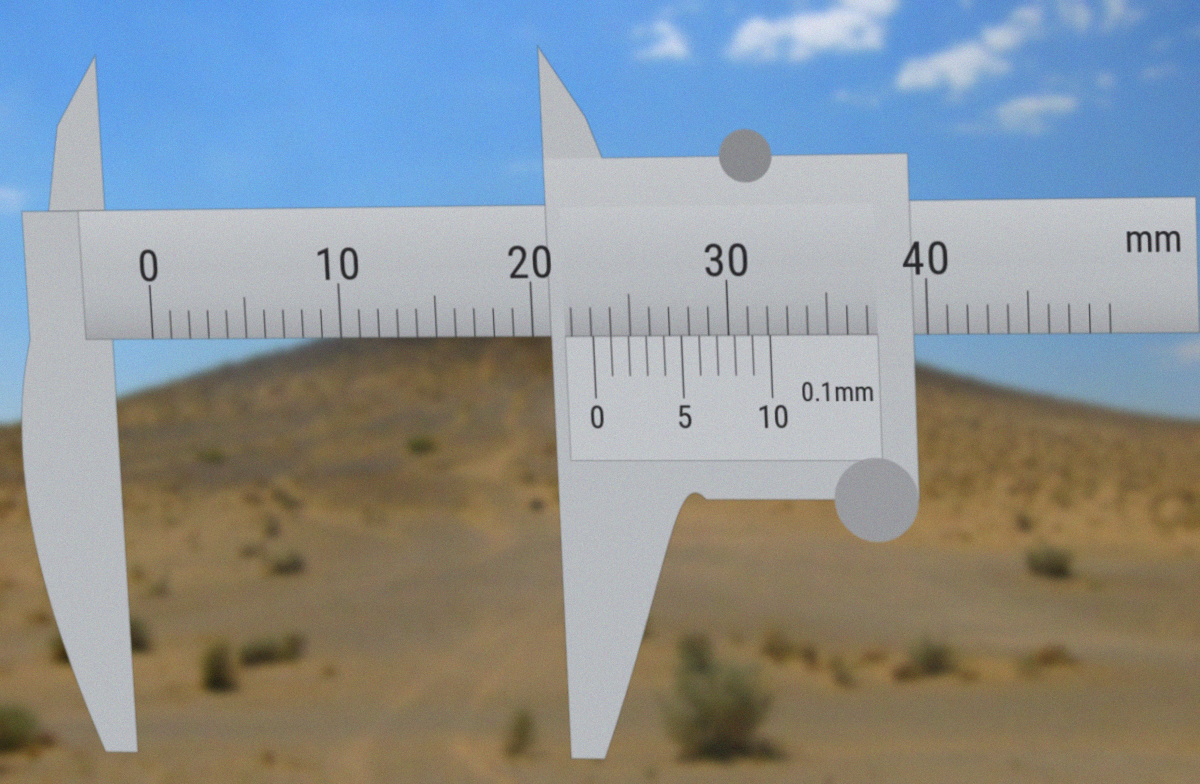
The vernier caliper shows 23.1 mm
